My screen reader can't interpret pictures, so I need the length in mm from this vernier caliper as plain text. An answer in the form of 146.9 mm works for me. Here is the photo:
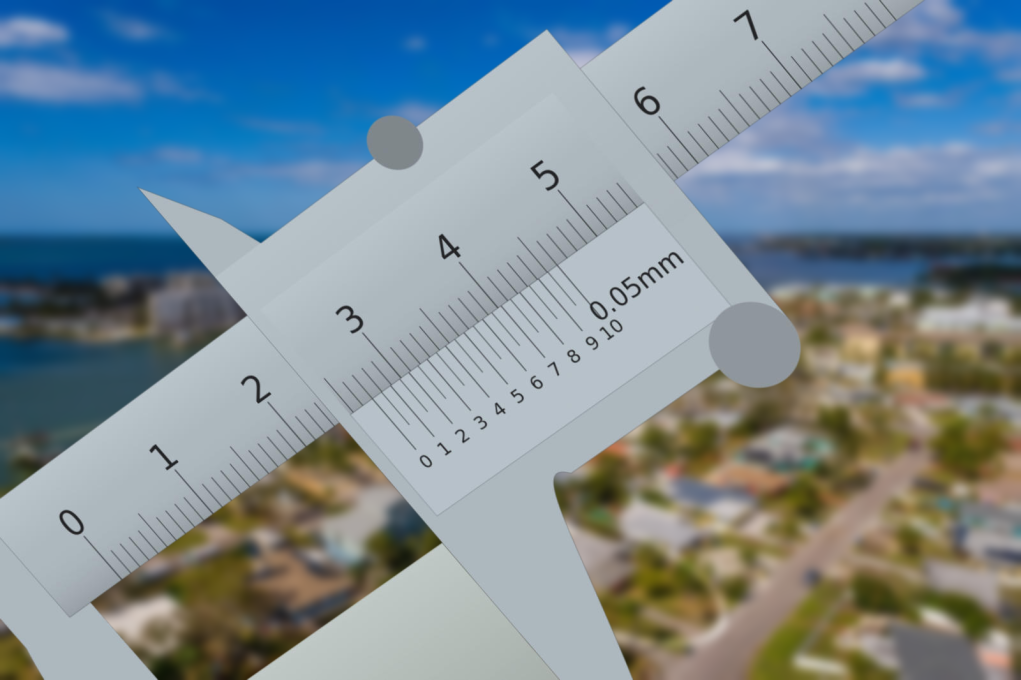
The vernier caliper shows 27.0 mm
